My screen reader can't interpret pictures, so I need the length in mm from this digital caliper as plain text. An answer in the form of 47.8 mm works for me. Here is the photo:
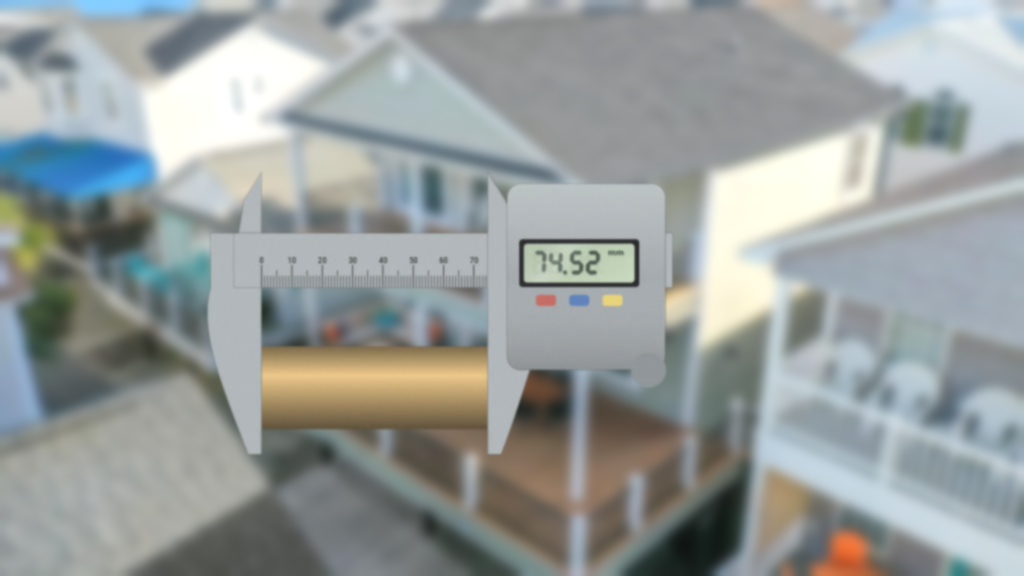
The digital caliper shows 74.52 mm
